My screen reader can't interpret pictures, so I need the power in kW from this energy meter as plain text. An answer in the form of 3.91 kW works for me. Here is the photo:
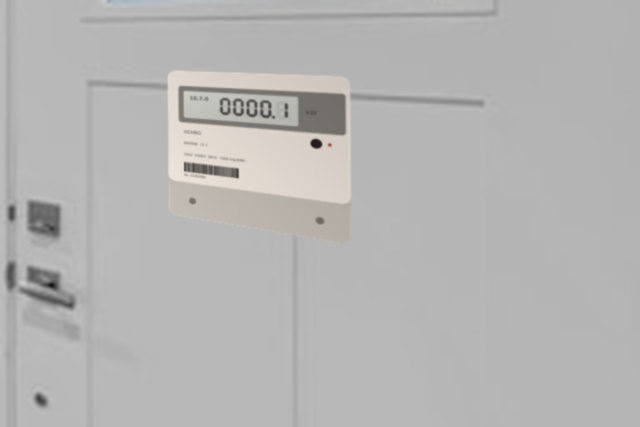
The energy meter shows 0.1 kW
